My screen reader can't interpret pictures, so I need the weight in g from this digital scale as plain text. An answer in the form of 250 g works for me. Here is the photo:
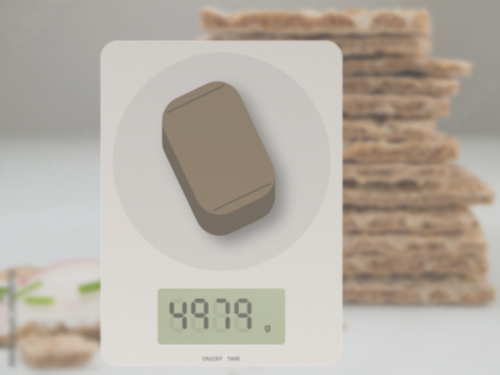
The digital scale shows 4979 g
